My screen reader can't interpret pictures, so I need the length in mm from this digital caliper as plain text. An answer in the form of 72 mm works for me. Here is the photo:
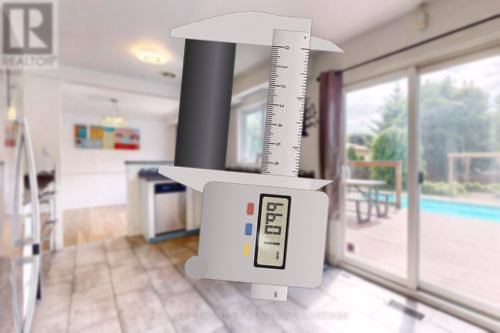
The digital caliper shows 66.01 mm
